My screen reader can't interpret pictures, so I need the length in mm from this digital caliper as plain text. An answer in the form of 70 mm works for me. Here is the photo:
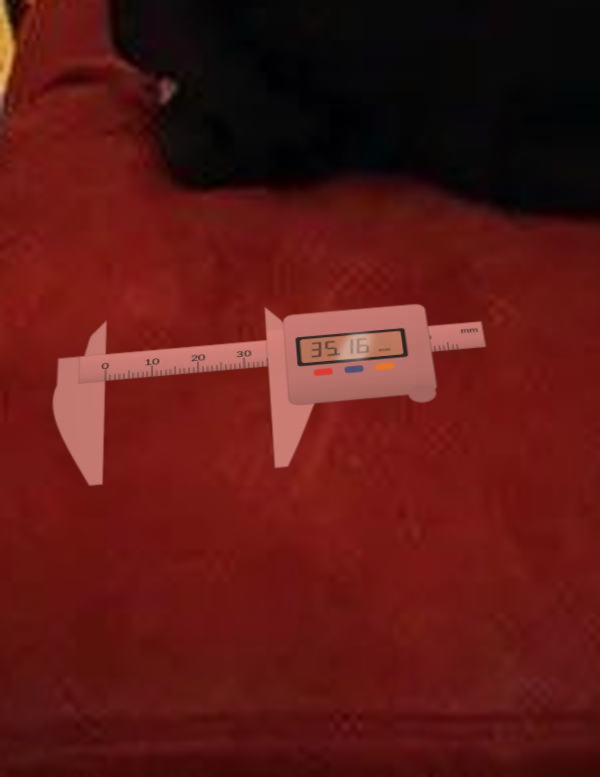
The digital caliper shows 35.16 mm
